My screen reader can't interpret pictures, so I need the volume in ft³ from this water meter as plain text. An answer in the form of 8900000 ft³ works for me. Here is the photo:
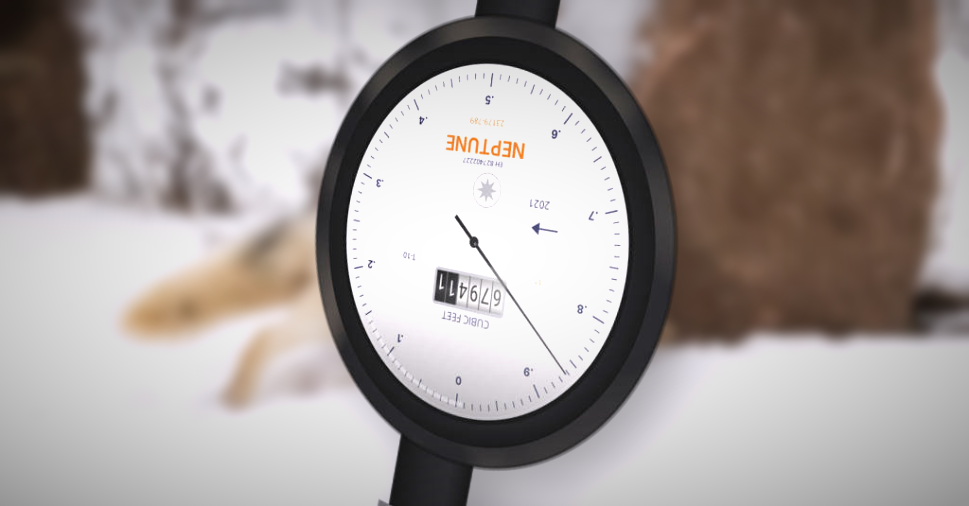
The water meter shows 679410.86 ft³
